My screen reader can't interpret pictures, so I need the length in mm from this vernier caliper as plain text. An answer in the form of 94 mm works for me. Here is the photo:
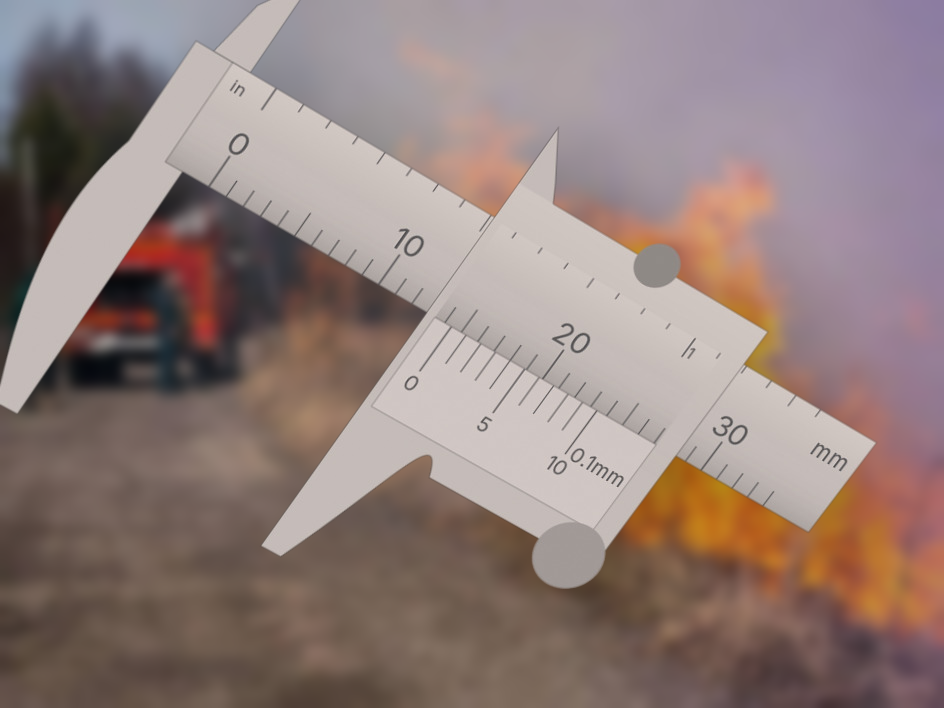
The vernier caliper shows 14.4 mm
